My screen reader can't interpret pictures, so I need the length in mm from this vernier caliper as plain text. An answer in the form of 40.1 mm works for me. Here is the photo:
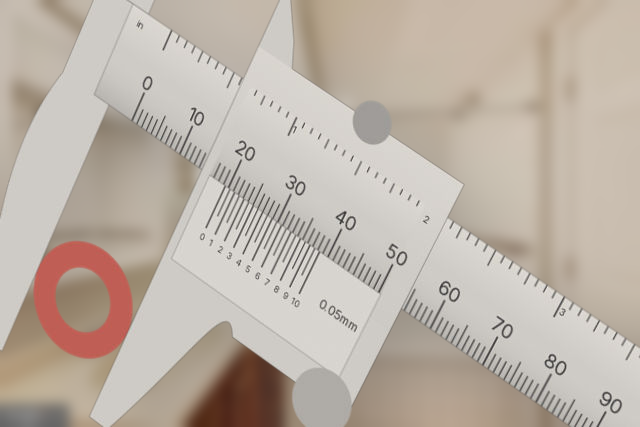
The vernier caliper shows 19.4 mm
